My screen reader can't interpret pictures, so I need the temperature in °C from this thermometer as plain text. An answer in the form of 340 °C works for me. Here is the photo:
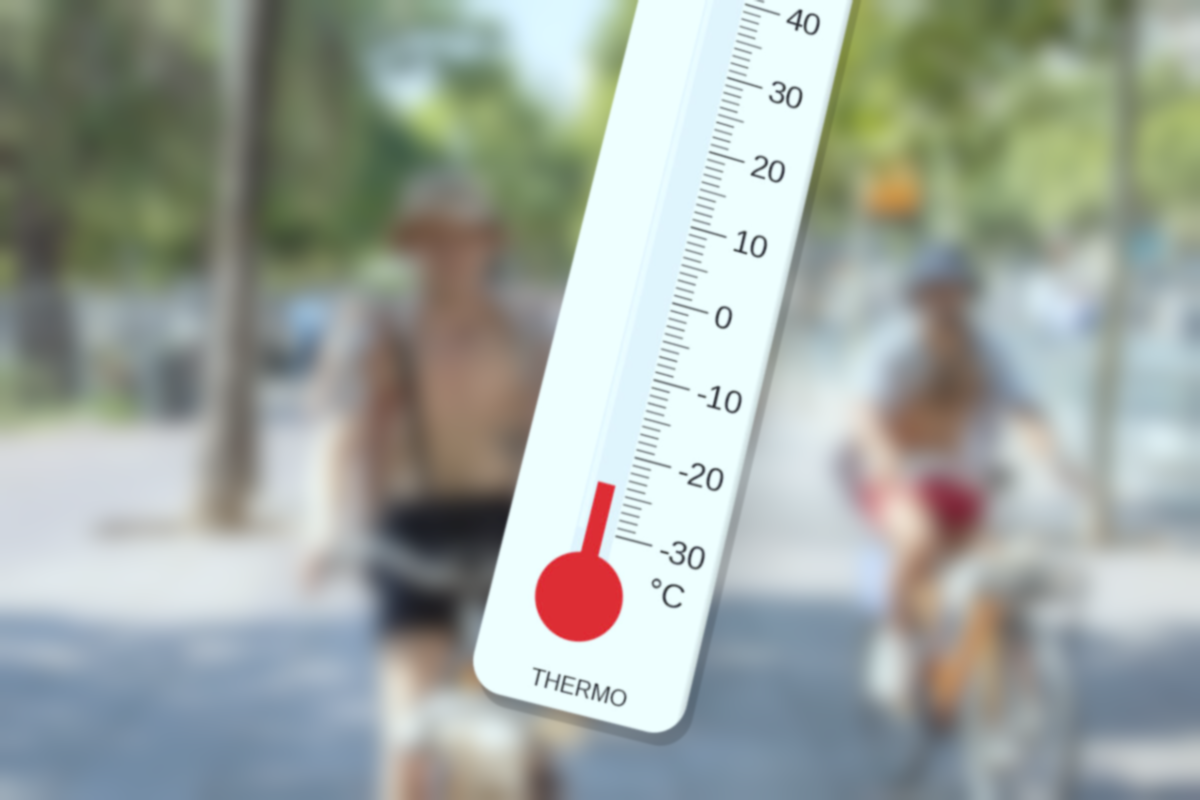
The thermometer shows -24 °C
